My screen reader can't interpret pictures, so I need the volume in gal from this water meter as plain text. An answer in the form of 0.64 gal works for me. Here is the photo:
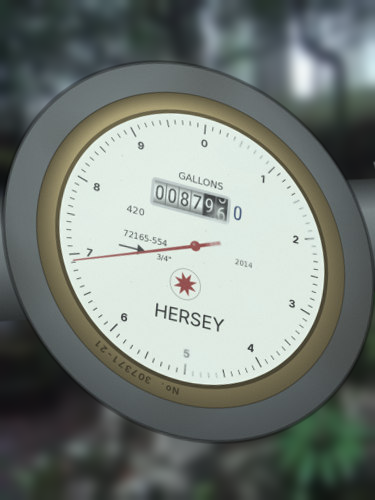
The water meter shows 87956.9 gal
